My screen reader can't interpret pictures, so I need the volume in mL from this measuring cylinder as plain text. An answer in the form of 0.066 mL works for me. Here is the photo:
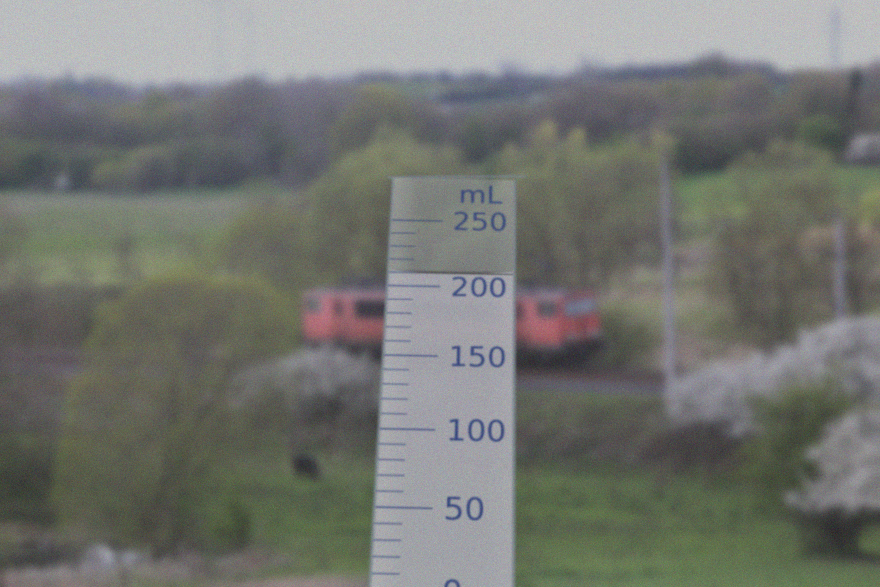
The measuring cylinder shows 210 mL
